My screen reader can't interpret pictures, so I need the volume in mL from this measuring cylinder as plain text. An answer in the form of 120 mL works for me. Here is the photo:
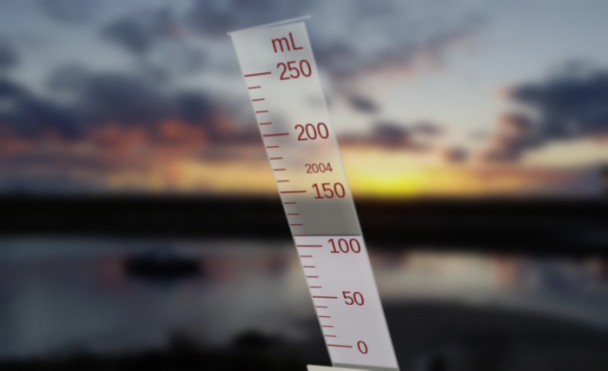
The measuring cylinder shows 110 mL
